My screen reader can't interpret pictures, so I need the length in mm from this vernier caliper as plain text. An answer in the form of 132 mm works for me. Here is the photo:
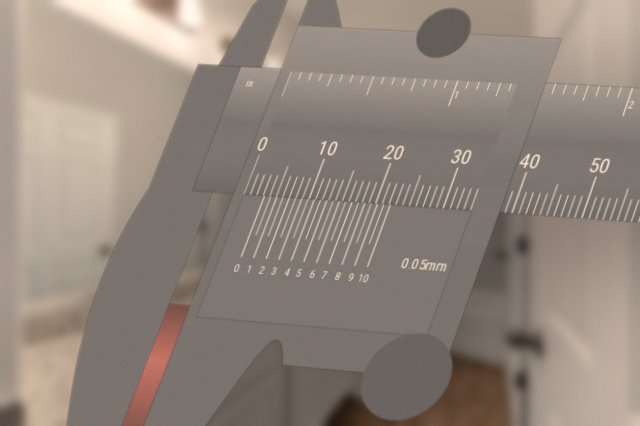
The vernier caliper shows 3.2 mm
